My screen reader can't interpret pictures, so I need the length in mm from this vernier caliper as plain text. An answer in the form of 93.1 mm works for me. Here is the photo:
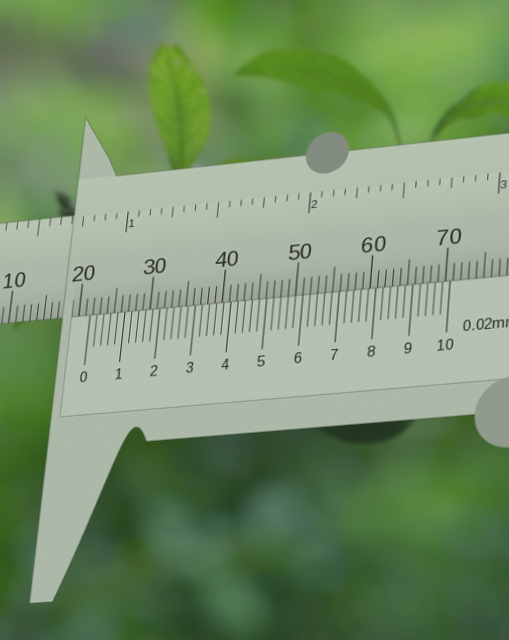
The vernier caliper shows 21.6 mm
